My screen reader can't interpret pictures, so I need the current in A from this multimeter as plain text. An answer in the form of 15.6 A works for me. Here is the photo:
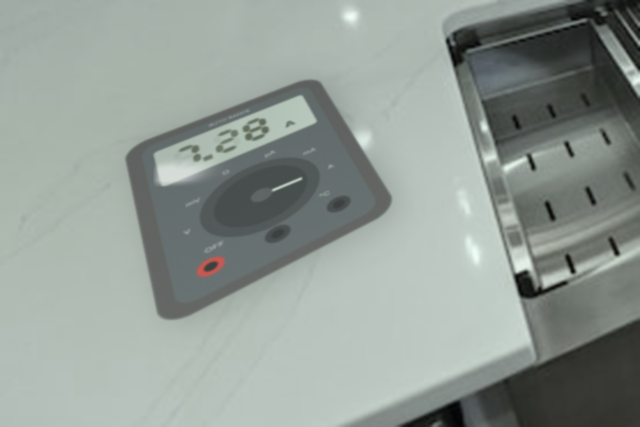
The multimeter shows 7.28 A
